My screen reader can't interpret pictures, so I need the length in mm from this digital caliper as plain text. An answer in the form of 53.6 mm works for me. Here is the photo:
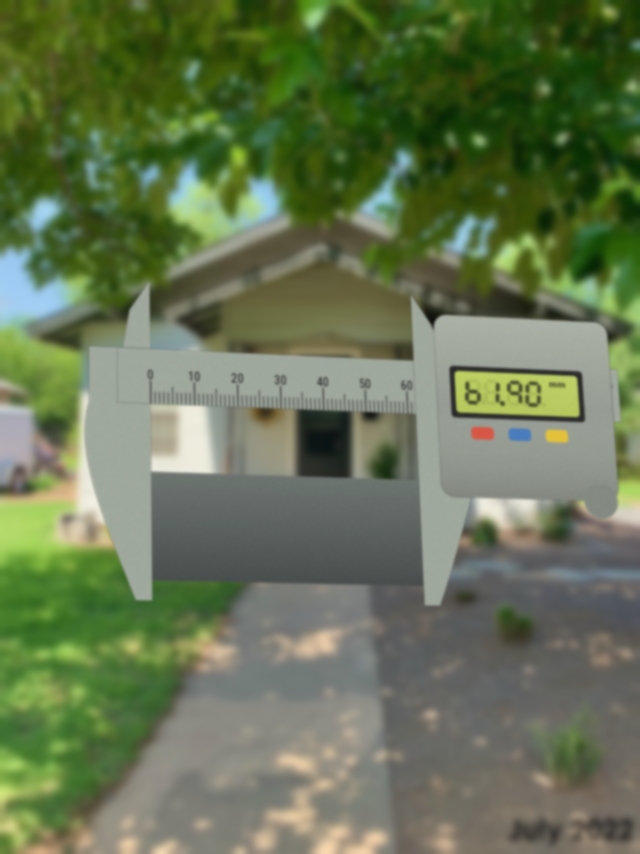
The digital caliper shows 61.90 mm
